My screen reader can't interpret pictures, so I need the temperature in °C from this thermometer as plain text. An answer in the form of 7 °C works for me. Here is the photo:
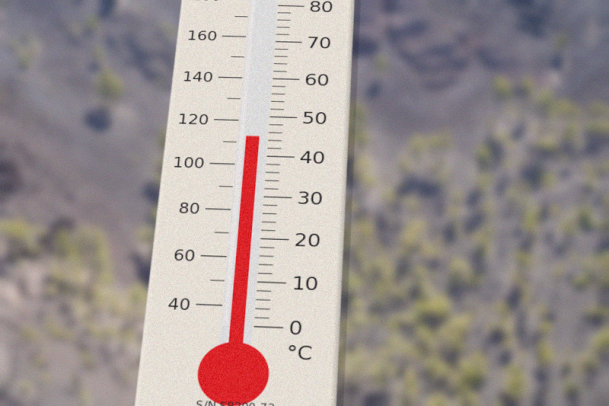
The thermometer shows 45 °C
